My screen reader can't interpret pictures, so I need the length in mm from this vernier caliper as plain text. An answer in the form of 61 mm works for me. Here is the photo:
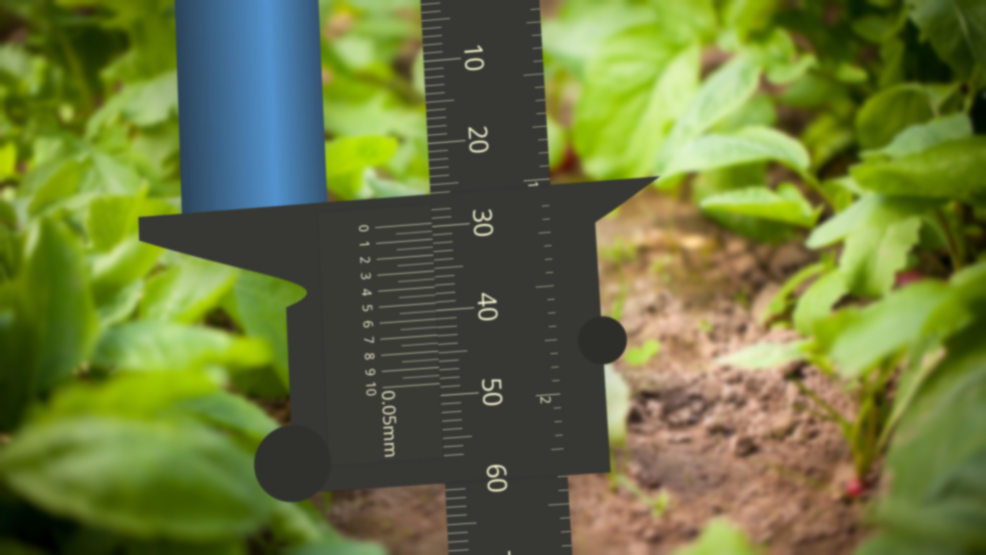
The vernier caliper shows 29.6 mm
